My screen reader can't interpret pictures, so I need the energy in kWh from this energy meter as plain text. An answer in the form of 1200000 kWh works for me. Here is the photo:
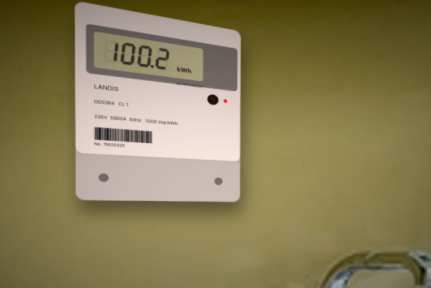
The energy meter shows 100.2 kWh
